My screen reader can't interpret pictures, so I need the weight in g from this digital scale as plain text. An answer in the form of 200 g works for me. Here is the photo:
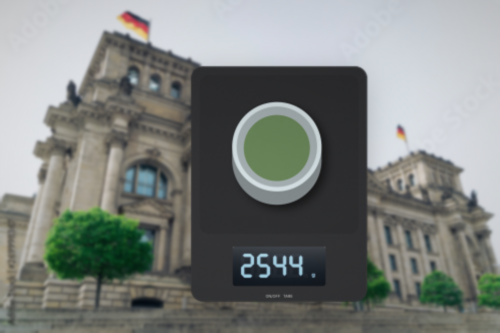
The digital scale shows 2544 g
